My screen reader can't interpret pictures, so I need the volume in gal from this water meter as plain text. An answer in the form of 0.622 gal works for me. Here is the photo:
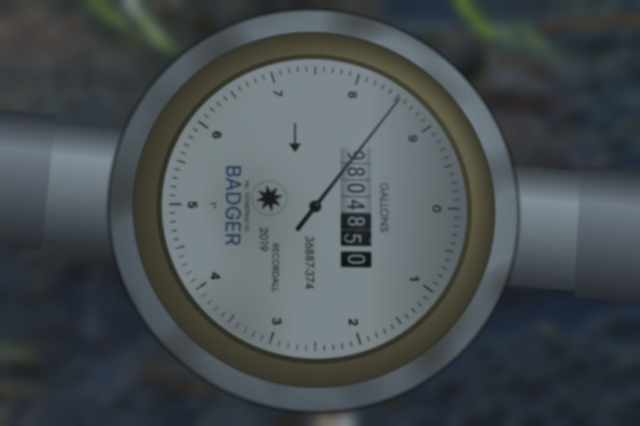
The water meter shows 9804848.5 gal
